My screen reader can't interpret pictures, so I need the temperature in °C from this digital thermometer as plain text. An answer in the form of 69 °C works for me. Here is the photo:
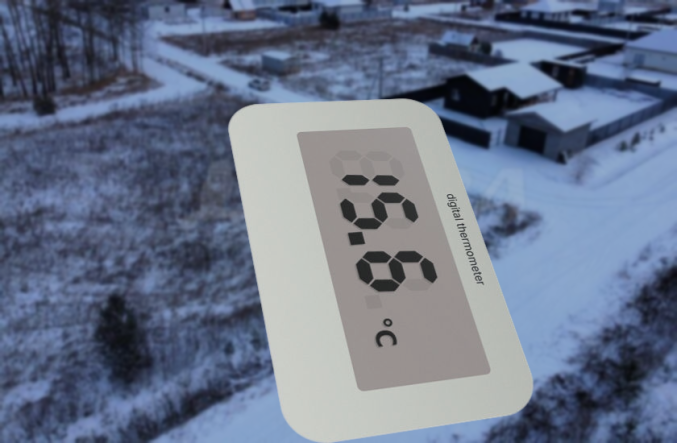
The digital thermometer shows 15.6 °C
